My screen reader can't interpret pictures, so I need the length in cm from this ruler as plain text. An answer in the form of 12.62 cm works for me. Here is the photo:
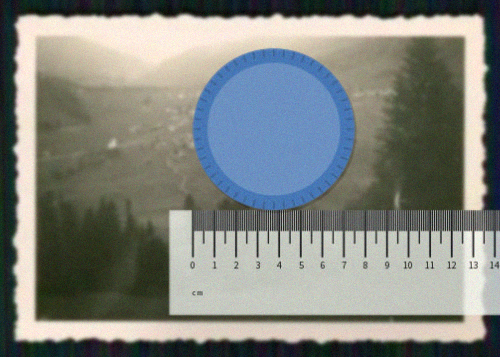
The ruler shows 7.5 cm
